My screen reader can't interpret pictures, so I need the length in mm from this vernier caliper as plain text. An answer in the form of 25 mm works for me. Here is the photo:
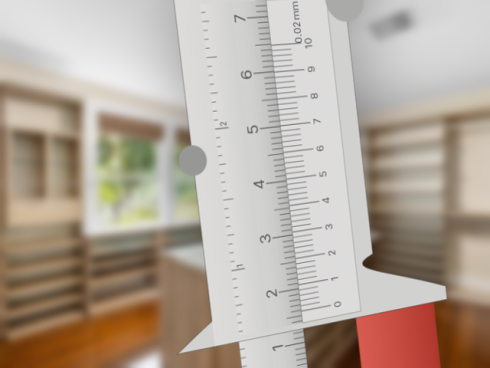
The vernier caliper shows 15.8 mm
